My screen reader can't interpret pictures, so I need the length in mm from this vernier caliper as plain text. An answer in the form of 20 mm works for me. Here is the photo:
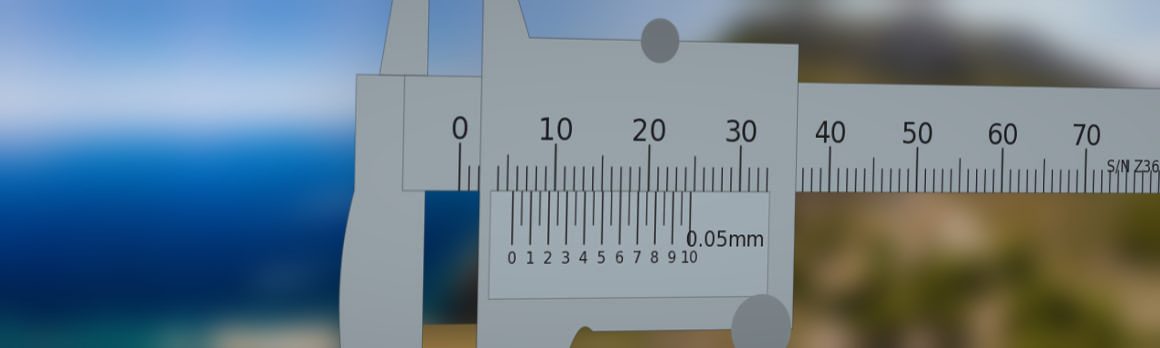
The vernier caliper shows 5.6 mm
